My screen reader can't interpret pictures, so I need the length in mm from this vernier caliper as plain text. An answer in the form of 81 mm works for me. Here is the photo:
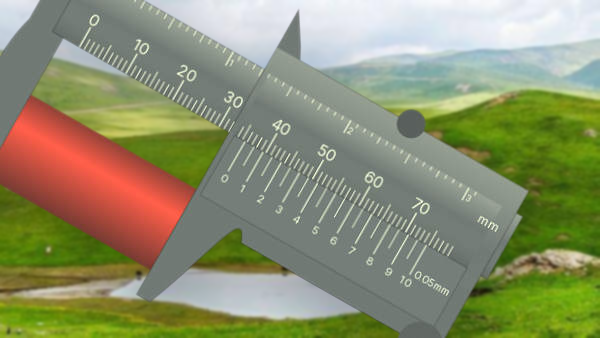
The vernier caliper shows 35.6 mm
